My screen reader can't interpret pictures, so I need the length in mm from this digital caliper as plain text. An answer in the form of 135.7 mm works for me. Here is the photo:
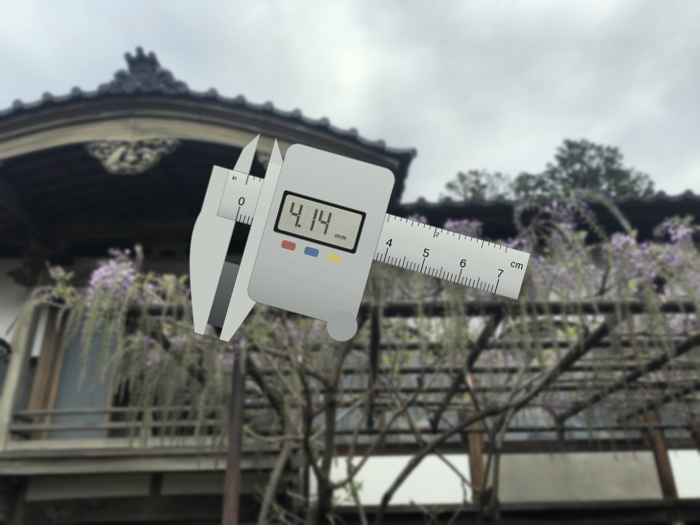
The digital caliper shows 4.14 mm
